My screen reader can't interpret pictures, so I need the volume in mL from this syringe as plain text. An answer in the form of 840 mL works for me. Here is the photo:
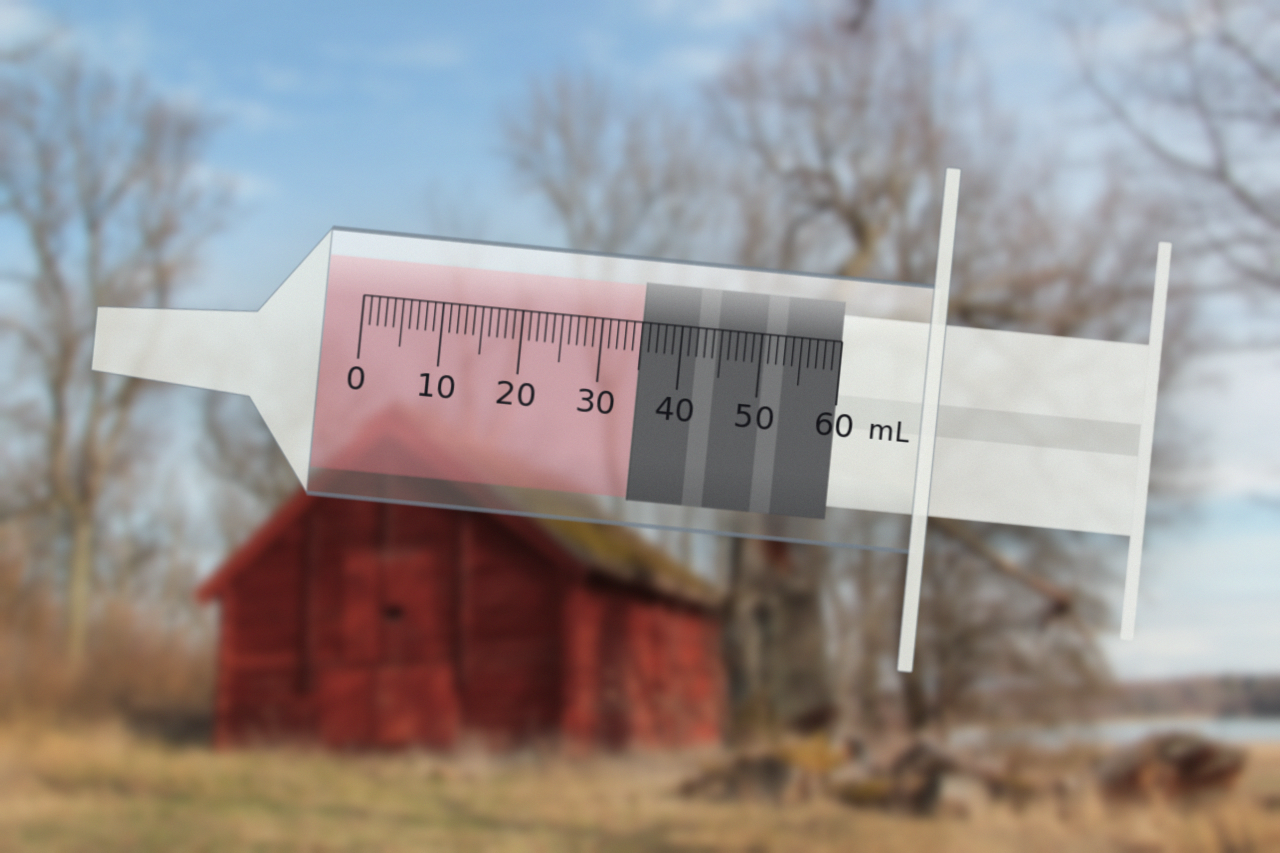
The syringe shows 35 mL
